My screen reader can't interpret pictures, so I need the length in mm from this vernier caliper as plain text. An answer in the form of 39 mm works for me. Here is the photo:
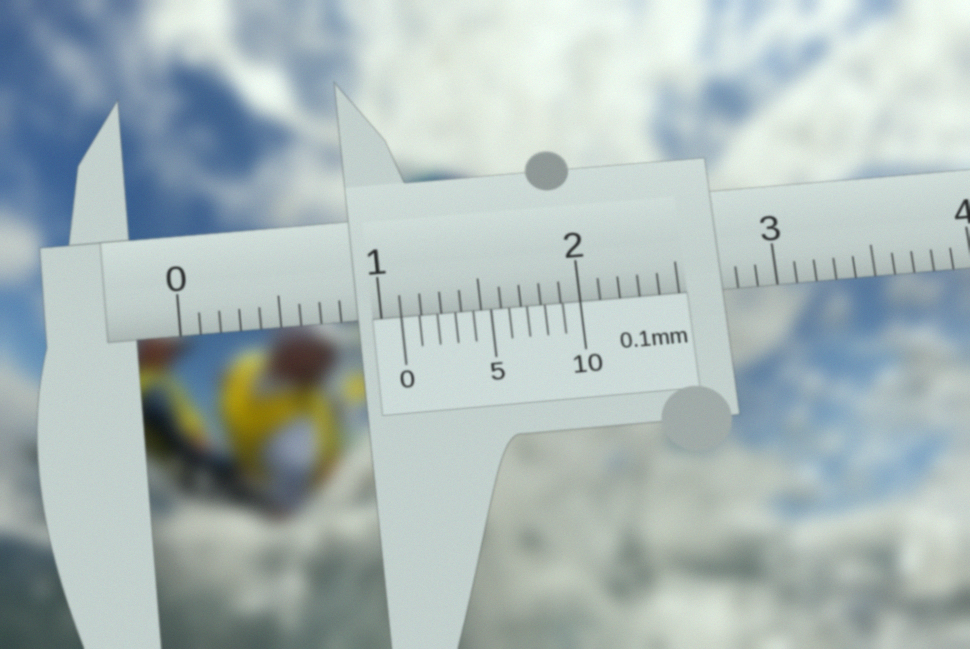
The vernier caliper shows 11.0 mm
